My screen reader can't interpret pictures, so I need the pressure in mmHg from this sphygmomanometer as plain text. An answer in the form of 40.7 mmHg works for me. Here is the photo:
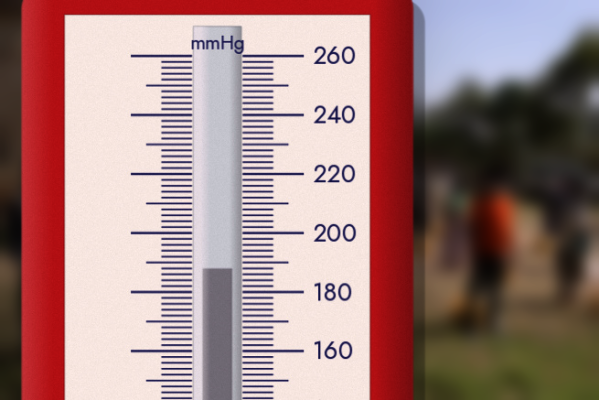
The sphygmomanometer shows 188 mmHg
